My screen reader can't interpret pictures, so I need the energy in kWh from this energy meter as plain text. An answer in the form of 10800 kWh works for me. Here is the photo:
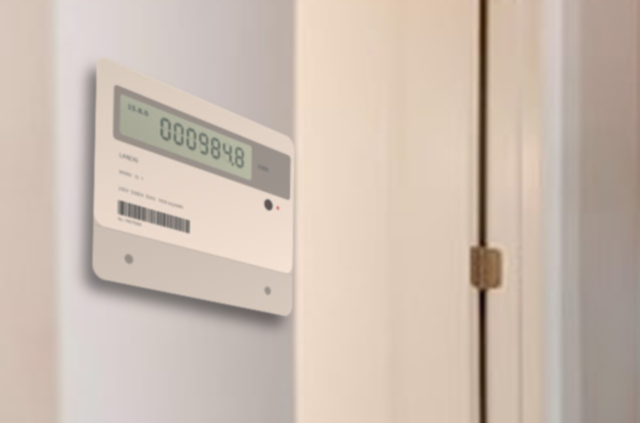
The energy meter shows 984.8 kWh
